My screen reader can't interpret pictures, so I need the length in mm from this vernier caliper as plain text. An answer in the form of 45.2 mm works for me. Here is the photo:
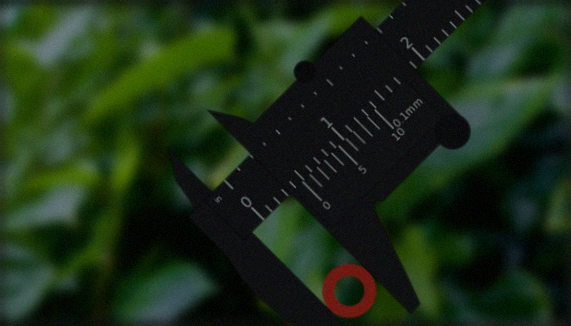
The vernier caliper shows 4.8 mm
